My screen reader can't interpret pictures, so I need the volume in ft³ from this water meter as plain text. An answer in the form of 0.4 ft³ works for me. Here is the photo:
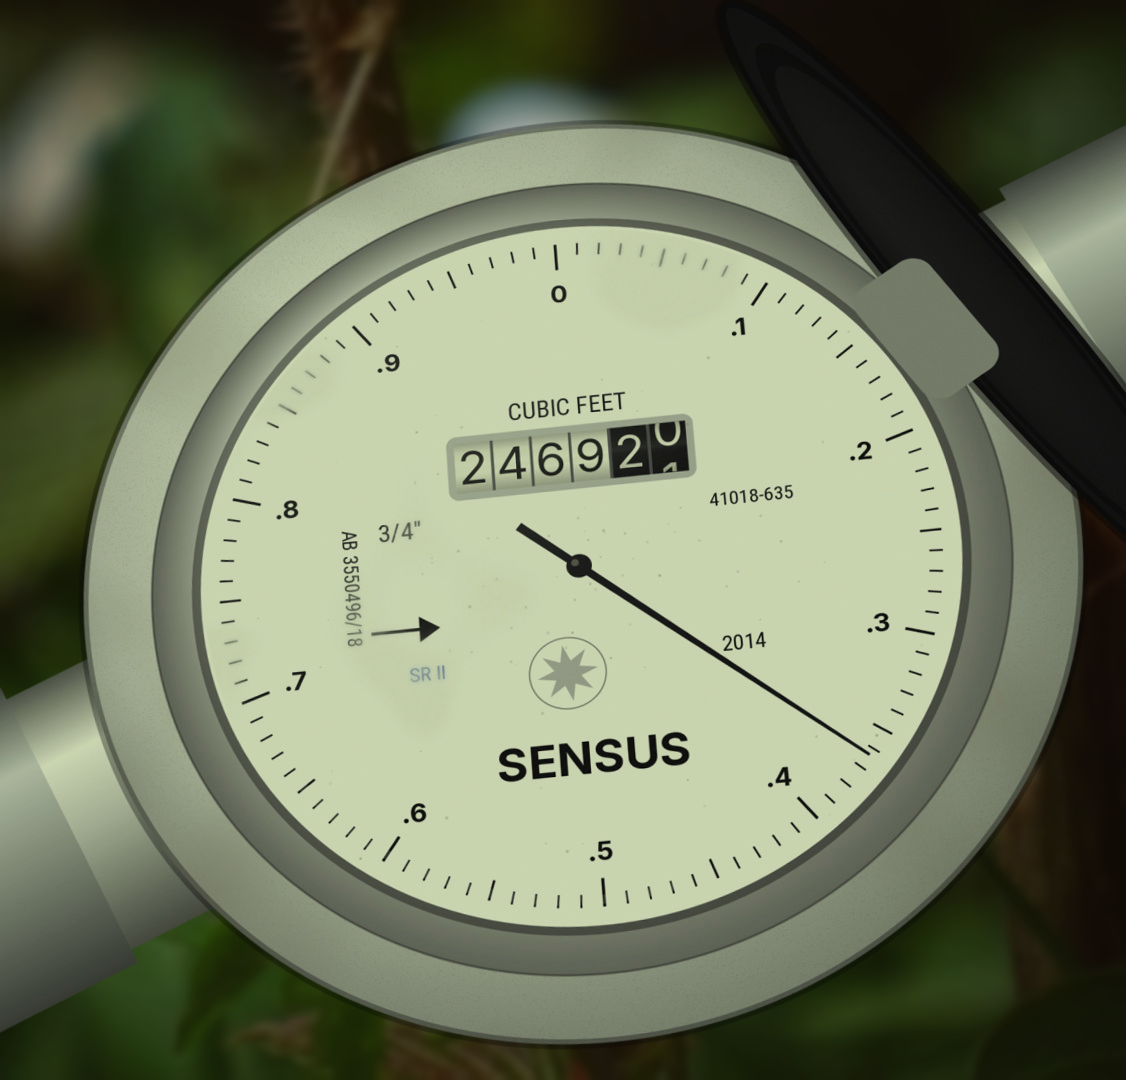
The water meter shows 246920.36 ft³
